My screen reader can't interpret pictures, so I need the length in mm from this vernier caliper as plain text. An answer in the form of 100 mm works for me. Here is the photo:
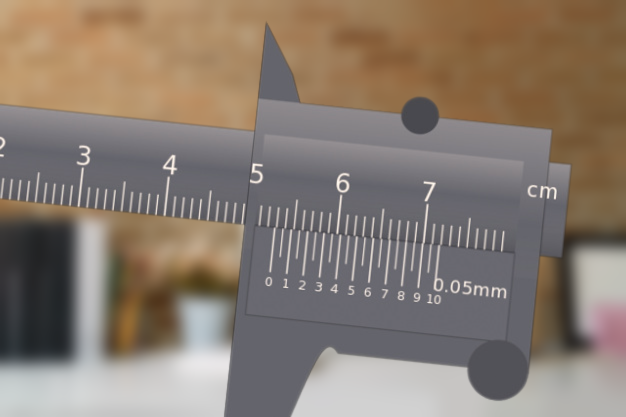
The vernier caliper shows 52.8 mm
